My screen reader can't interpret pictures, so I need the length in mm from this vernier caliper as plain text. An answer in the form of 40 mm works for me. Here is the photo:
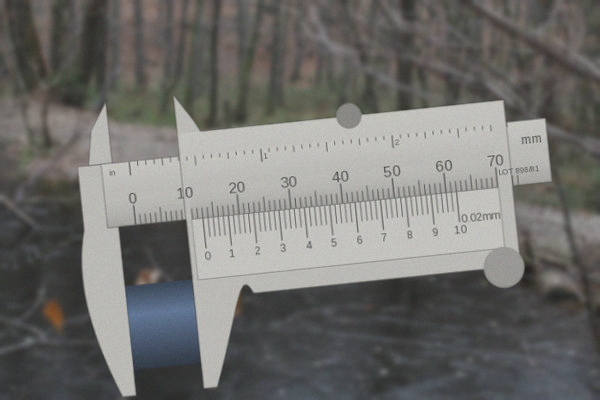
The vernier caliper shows 13.0 mm
